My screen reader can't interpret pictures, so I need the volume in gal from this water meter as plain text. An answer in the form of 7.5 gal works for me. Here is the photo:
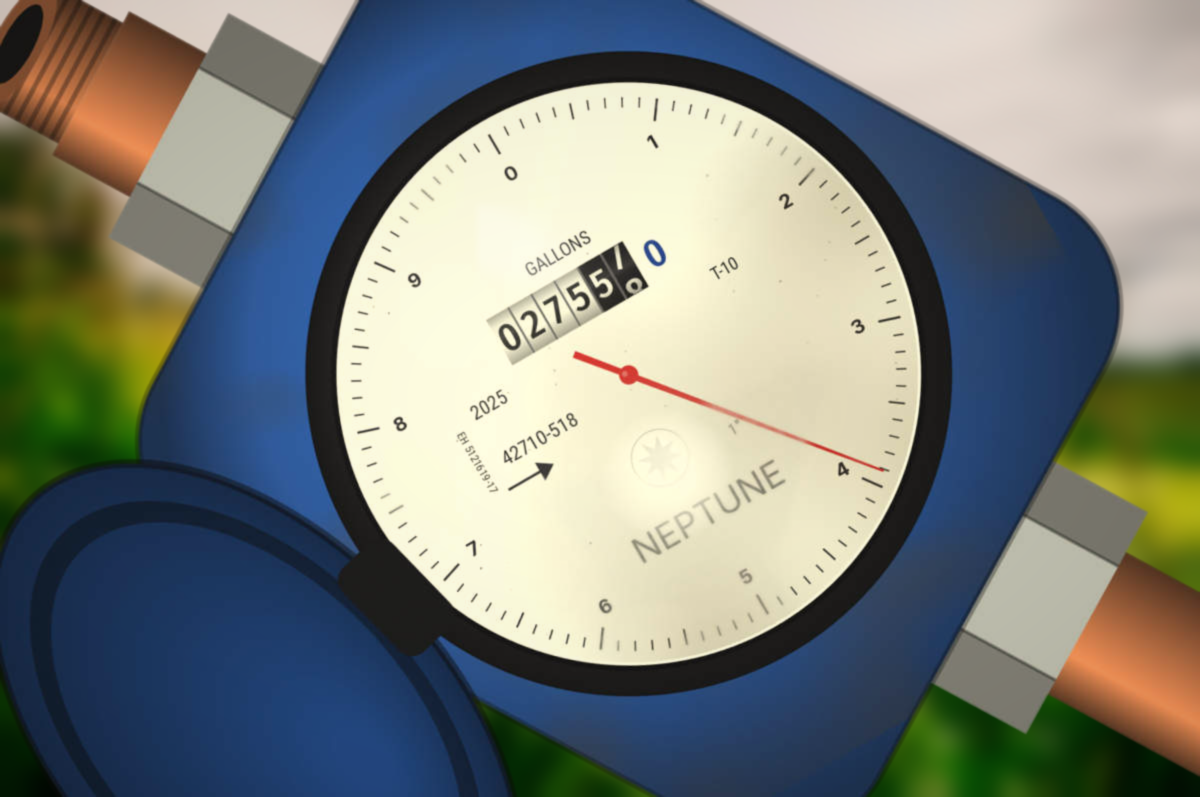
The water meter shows 275573.9 gal
